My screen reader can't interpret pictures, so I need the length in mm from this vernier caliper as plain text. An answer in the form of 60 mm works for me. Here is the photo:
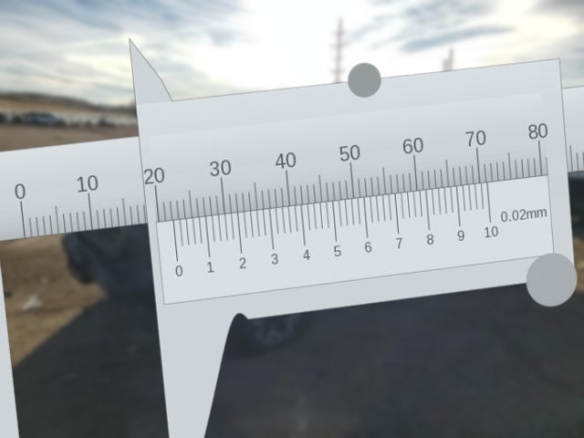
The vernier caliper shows 22.2 mm
